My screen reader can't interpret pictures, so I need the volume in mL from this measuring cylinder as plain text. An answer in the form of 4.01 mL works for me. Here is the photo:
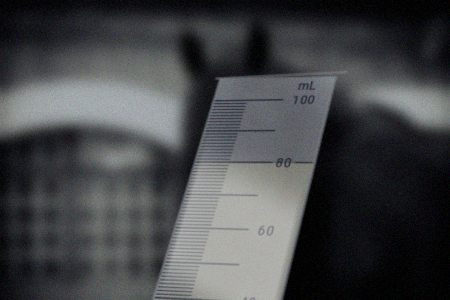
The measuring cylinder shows 80 mL
